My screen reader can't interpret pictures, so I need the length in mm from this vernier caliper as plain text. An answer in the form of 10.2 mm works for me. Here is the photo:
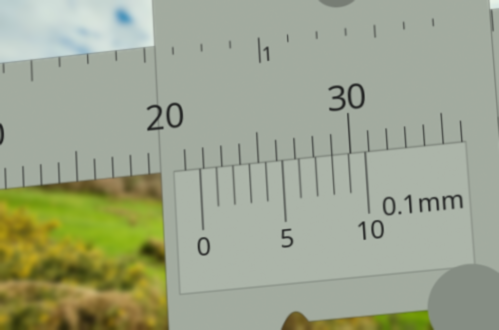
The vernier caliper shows 21.8 mm
